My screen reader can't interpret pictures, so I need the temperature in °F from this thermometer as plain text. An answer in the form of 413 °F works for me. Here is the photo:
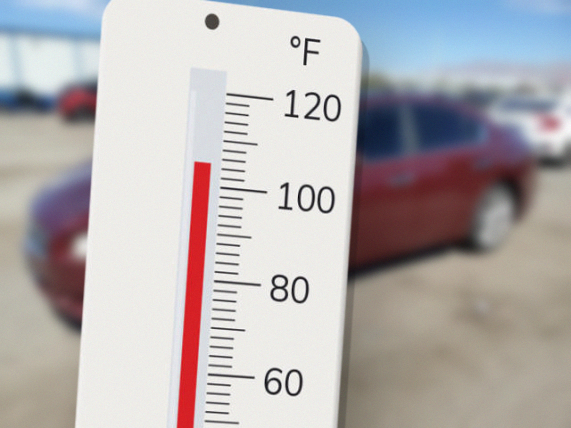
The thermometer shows 105 °F
